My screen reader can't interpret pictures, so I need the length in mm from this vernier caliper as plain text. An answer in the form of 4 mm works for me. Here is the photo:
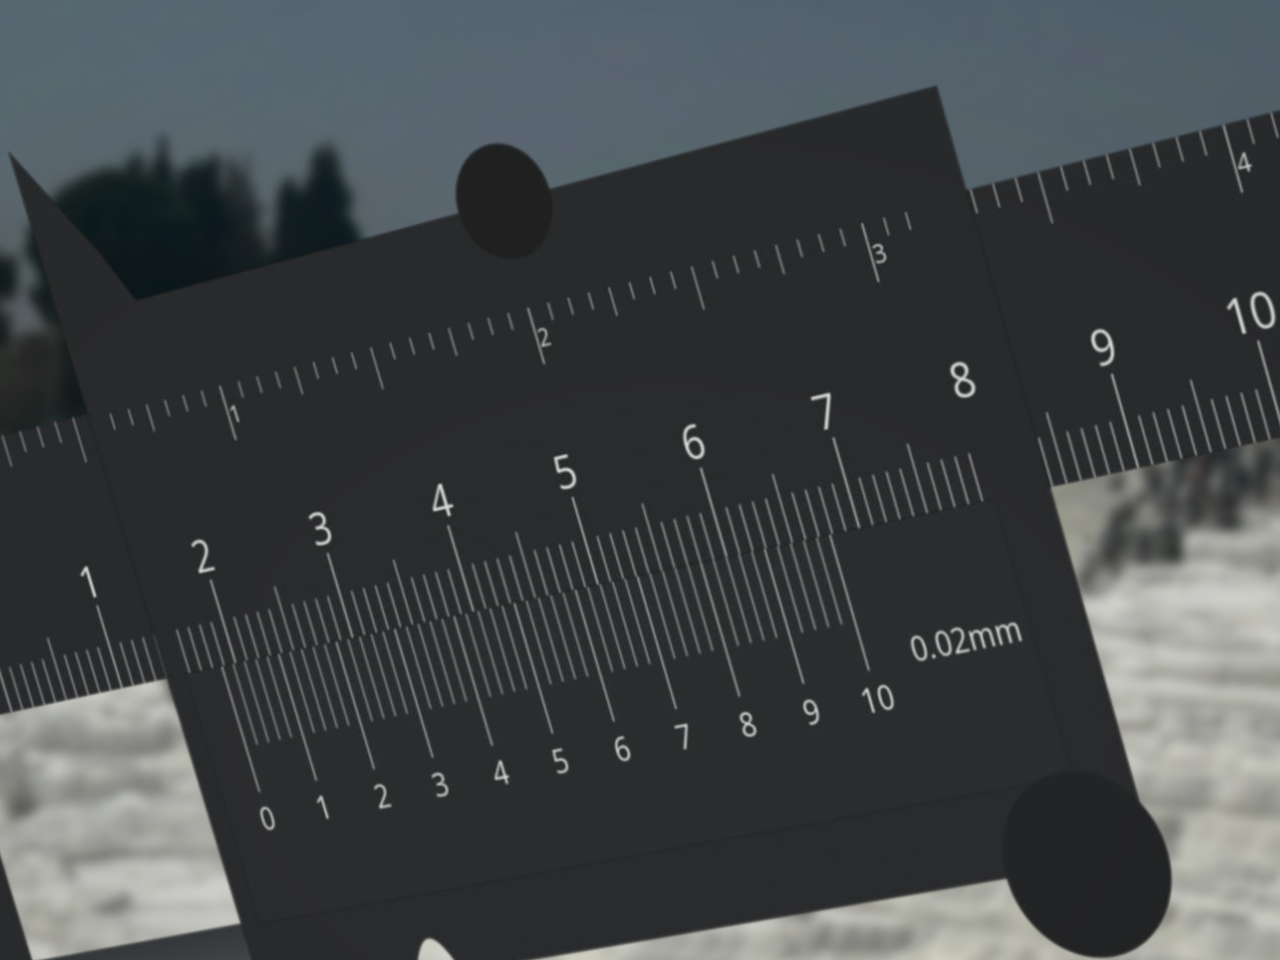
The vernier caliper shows 18.8 mm
